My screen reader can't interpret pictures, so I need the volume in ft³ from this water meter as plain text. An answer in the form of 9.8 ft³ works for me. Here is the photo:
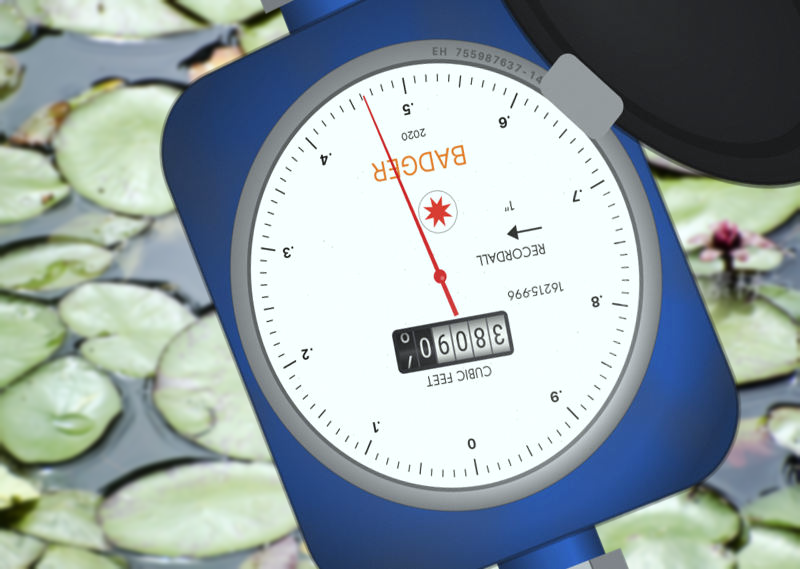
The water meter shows 380907.46 ft³
